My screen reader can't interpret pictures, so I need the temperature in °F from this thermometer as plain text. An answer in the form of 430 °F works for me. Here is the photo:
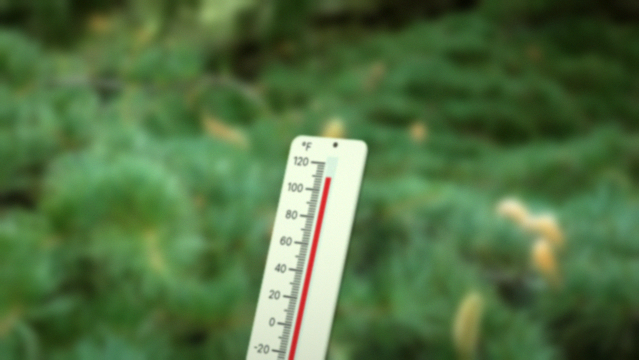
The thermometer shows 110 °F
